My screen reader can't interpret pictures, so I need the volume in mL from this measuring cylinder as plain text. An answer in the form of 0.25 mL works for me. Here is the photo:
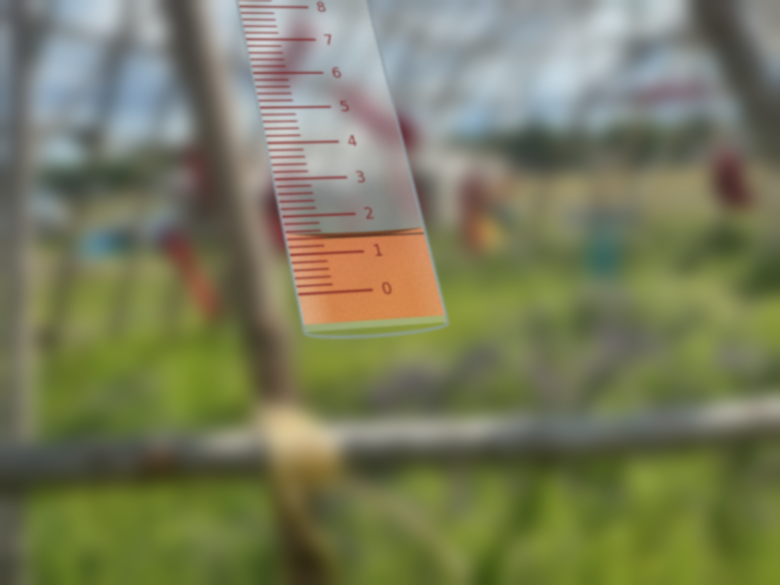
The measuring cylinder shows 1.4 mL
